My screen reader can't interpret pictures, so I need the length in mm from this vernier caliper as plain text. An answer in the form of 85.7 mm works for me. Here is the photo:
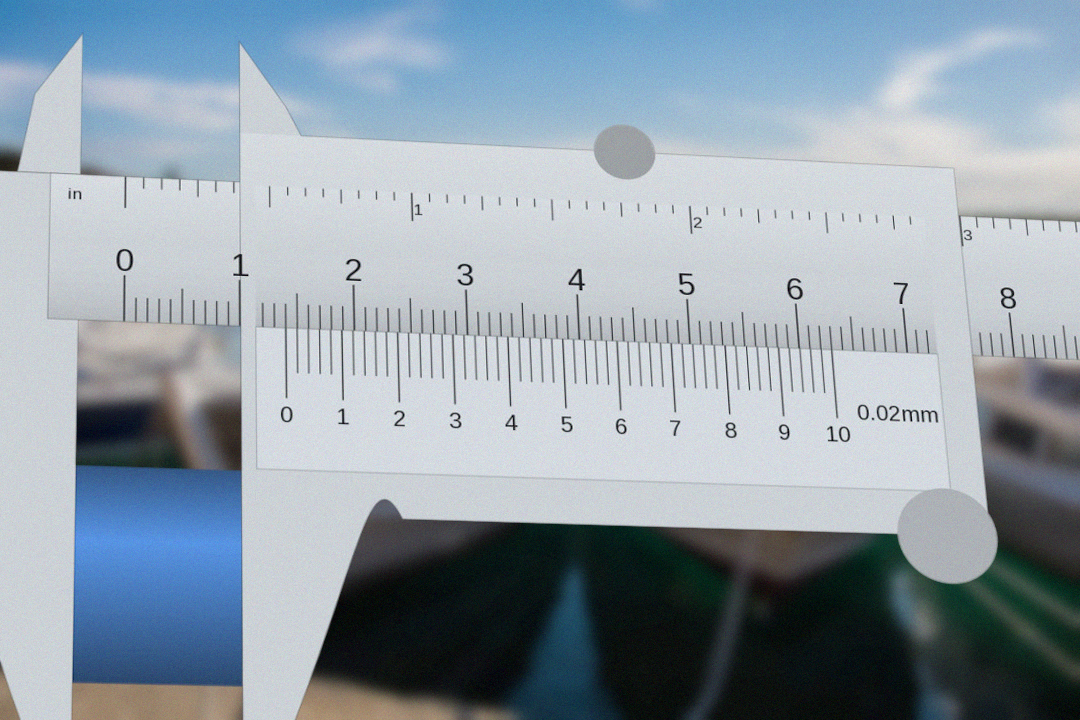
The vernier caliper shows 14.0 mm
